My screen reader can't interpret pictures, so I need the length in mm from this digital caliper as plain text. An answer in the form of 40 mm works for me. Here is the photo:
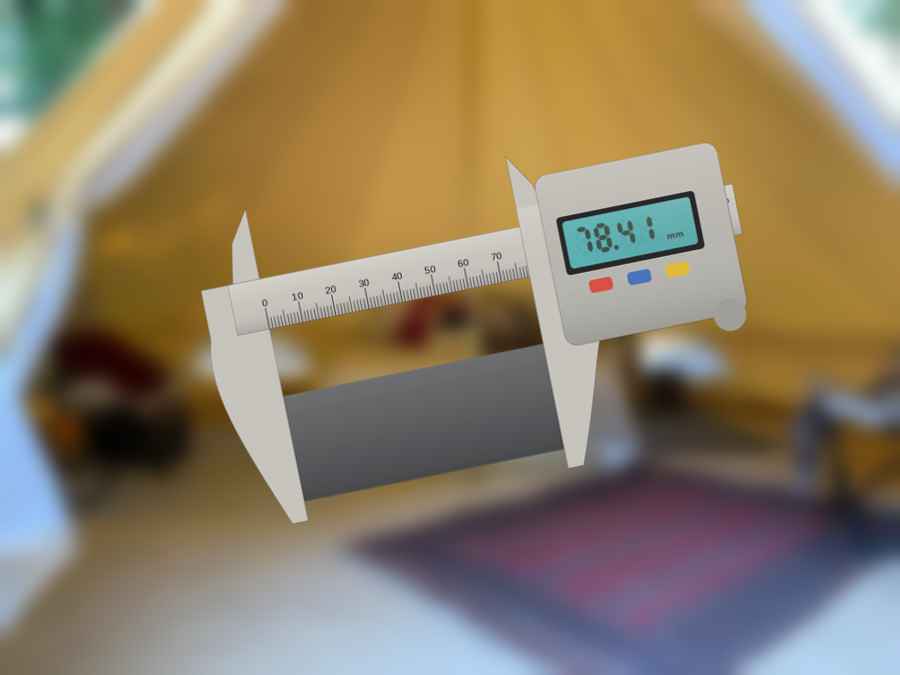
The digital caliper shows 78.41 mm
